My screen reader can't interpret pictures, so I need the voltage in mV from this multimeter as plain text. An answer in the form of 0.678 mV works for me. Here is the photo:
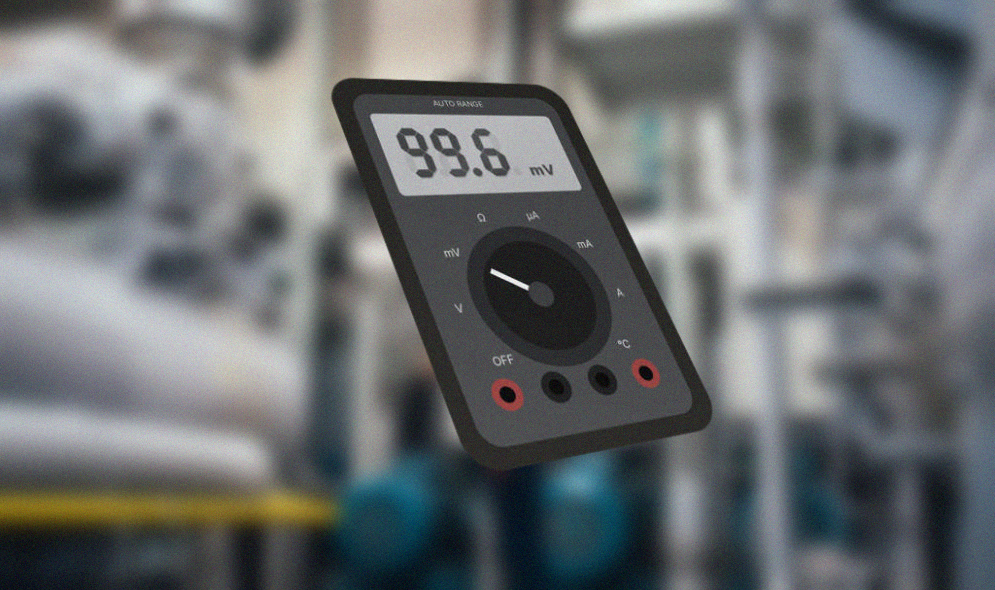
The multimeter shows 99.6 mV
